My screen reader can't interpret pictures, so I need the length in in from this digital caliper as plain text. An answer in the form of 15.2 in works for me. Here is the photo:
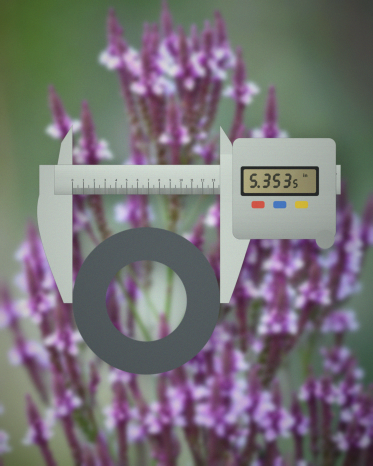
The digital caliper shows 5.3535 in
